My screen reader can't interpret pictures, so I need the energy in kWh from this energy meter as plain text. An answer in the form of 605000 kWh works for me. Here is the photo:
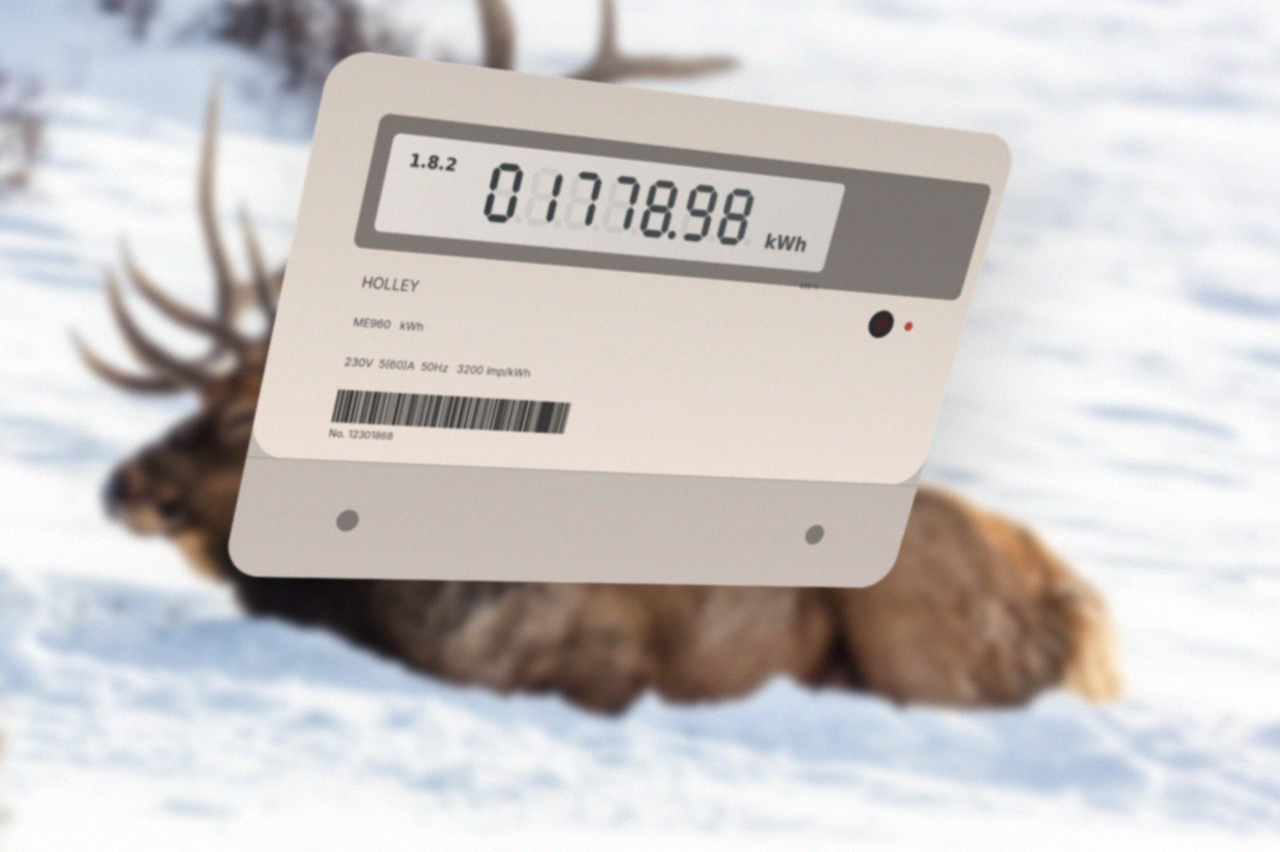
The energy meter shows 1778.98 kWh
